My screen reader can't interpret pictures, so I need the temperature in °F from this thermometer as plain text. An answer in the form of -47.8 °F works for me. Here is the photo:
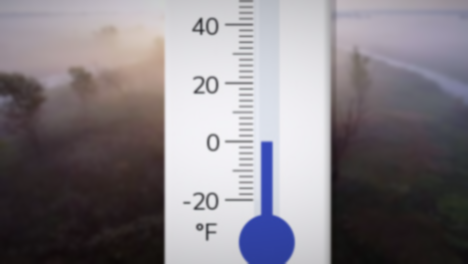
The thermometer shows 0 °F
